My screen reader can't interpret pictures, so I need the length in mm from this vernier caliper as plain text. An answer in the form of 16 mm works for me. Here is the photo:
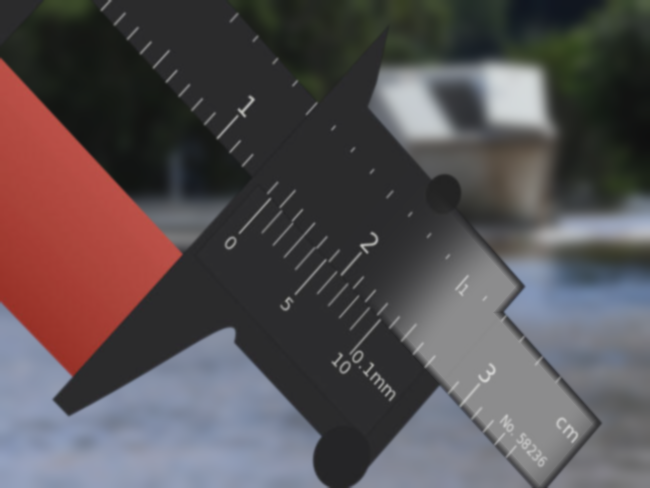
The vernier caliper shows 14.3 mm
